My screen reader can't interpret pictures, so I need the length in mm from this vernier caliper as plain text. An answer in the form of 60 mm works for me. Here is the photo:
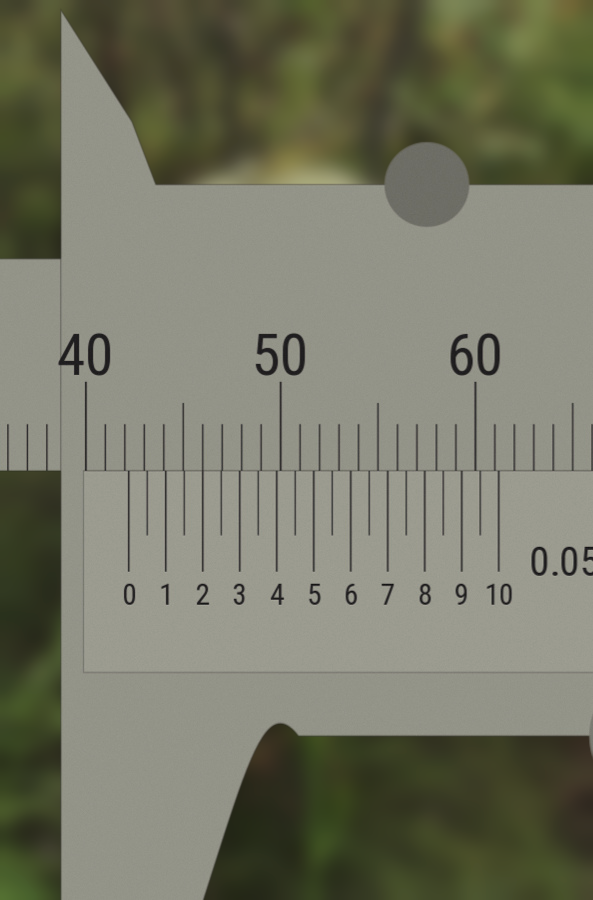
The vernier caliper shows 42.2 mm
